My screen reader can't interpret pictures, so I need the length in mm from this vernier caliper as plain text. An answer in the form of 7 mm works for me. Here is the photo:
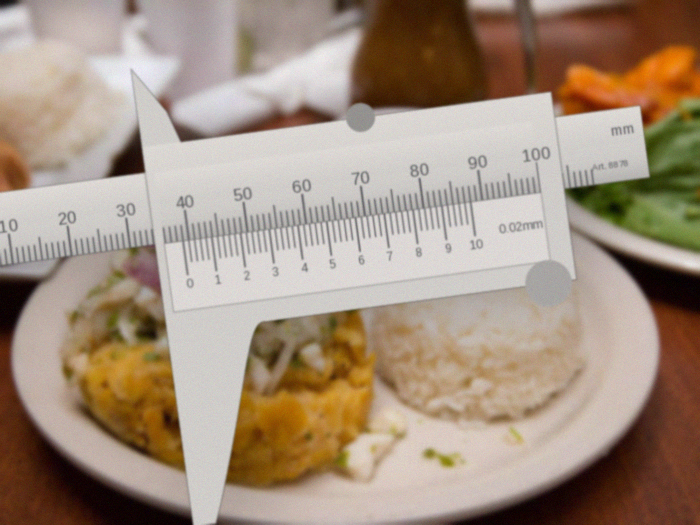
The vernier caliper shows 39.0 mm
